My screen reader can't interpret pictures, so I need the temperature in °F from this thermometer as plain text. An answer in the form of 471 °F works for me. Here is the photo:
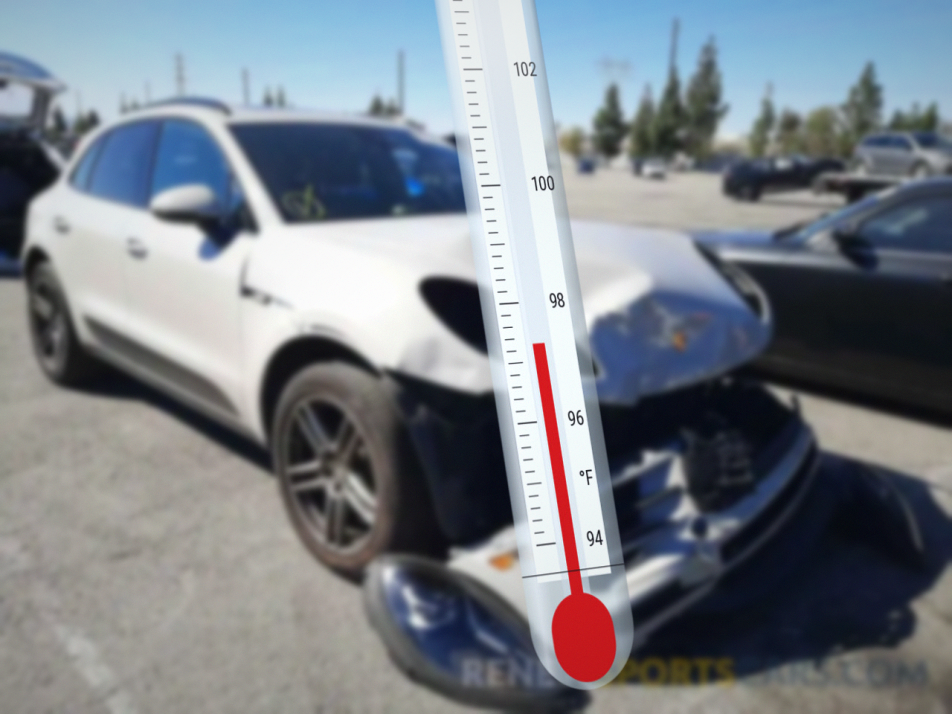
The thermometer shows 97.3 °F
